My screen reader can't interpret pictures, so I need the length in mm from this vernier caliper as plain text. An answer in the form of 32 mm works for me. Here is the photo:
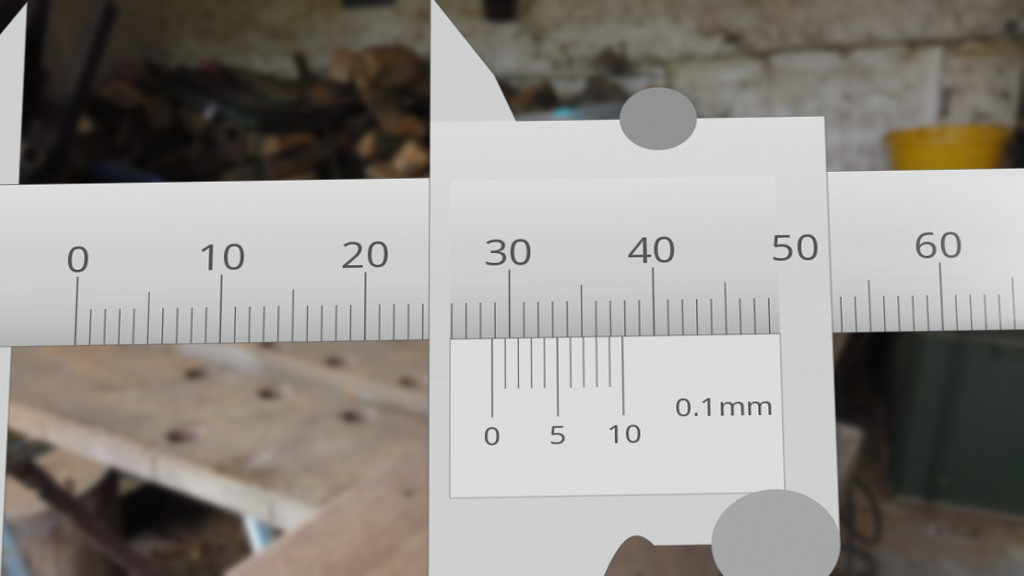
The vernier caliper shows 28.8 mm
